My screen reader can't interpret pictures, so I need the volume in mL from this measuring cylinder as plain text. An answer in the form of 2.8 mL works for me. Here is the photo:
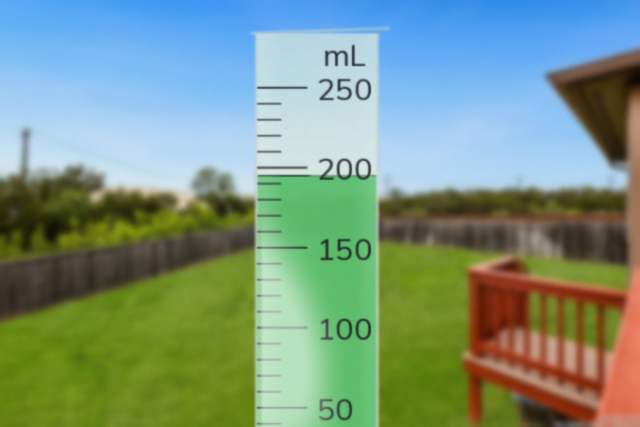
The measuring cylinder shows 195 mL
